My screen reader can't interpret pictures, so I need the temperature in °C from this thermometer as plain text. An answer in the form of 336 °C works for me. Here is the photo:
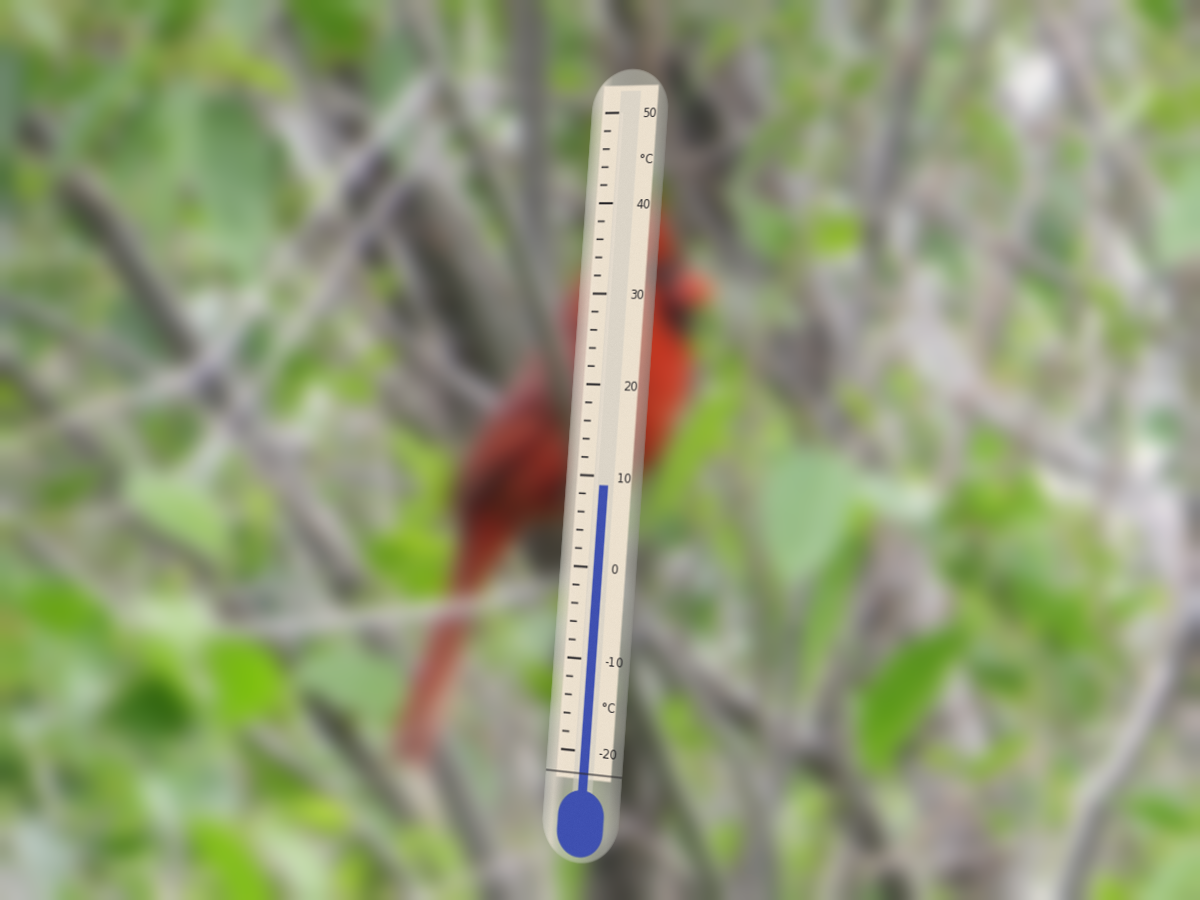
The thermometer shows 9 °C
